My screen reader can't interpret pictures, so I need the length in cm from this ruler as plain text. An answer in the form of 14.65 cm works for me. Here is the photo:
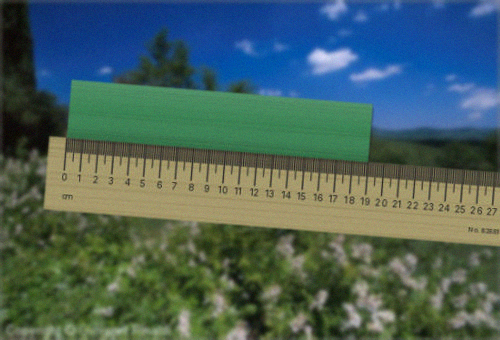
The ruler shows 19 cm
